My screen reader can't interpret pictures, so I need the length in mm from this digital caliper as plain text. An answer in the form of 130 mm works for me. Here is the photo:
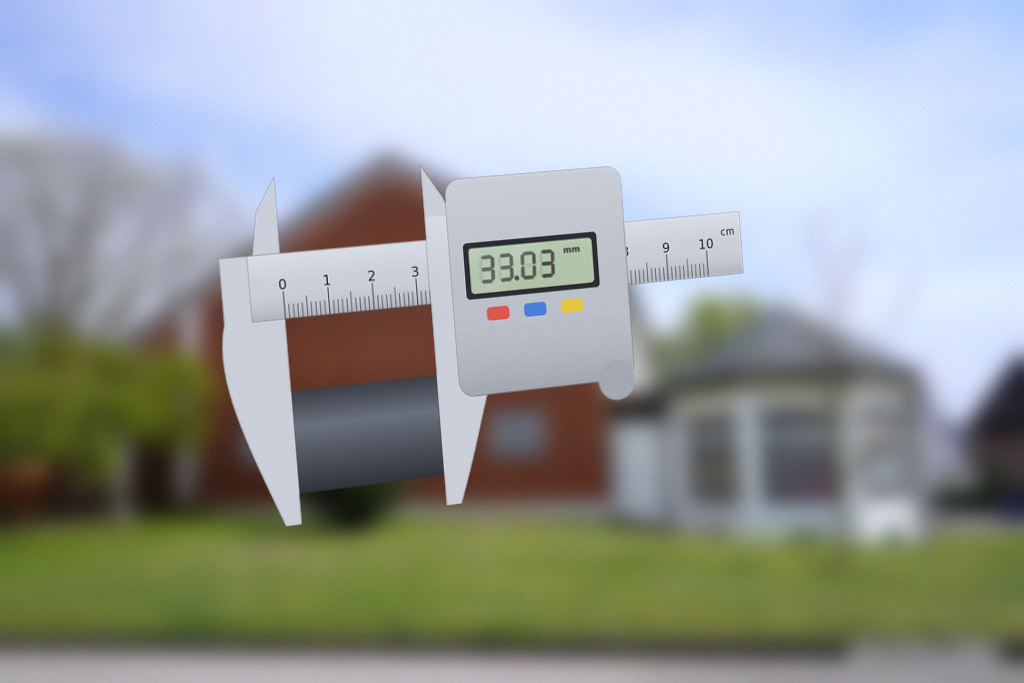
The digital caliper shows 33.03 mm
